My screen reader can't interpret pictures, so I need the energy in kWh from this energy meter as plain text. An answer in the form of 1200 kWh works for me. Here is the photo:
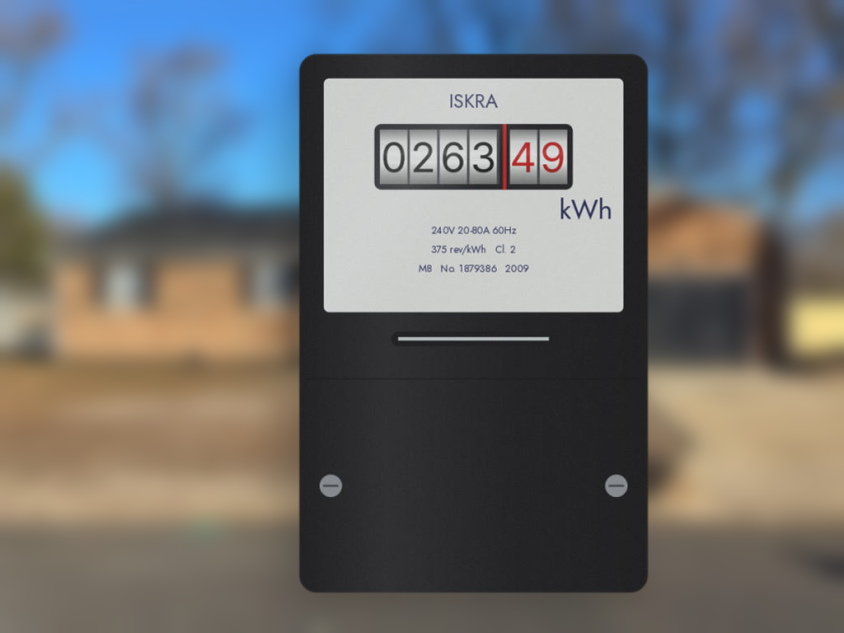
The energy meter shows 263.49 kWh
